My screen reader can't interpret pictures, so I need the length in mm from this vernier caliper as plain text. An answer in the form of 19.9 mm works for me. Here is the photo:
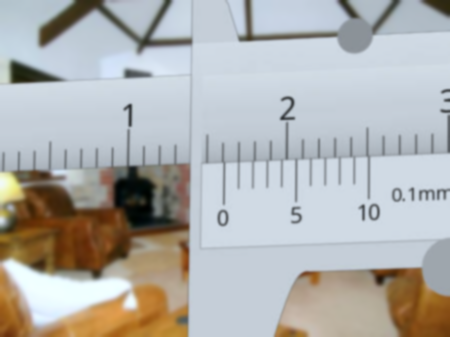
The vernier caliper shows 16.1 mm
